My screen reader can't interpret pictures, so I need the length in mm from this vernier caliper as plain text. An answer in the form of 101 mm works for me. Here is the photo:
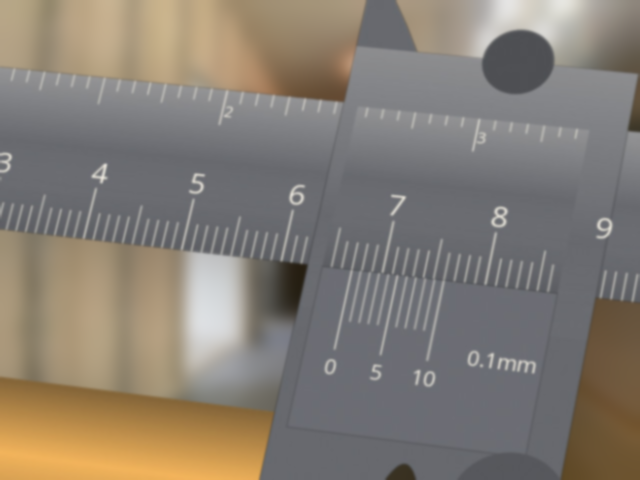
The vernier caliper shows 67.0 mm
